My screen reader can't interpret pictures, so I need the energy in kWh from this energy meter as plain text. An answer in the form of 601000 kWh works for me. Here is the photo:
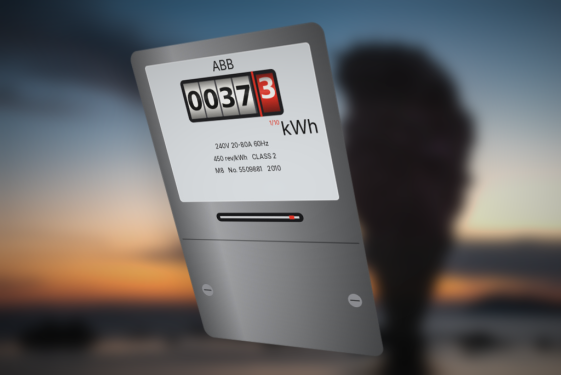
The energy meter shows 37.3 kWh
